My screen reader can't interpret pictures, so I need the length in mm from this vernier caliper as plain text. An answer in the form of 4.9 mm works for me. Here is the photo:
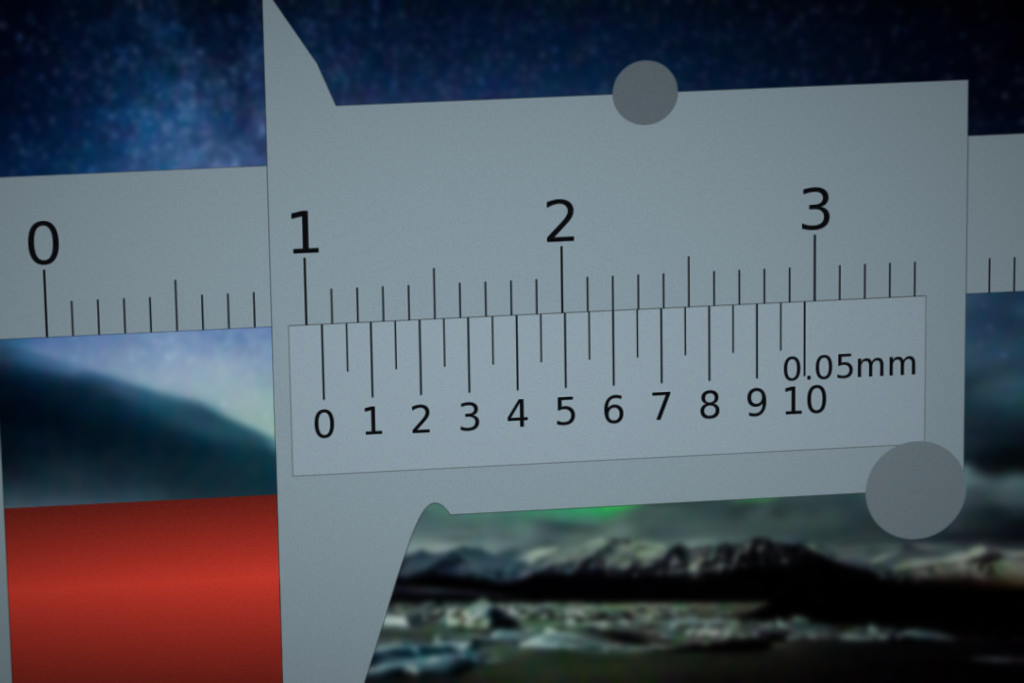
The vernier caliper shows 10.6 mm
